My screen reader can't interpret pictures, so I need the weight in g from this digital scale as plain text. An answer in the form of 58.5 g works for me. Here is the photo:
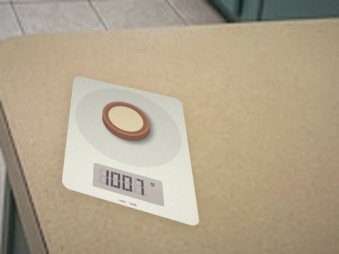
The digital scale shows 1007 g
